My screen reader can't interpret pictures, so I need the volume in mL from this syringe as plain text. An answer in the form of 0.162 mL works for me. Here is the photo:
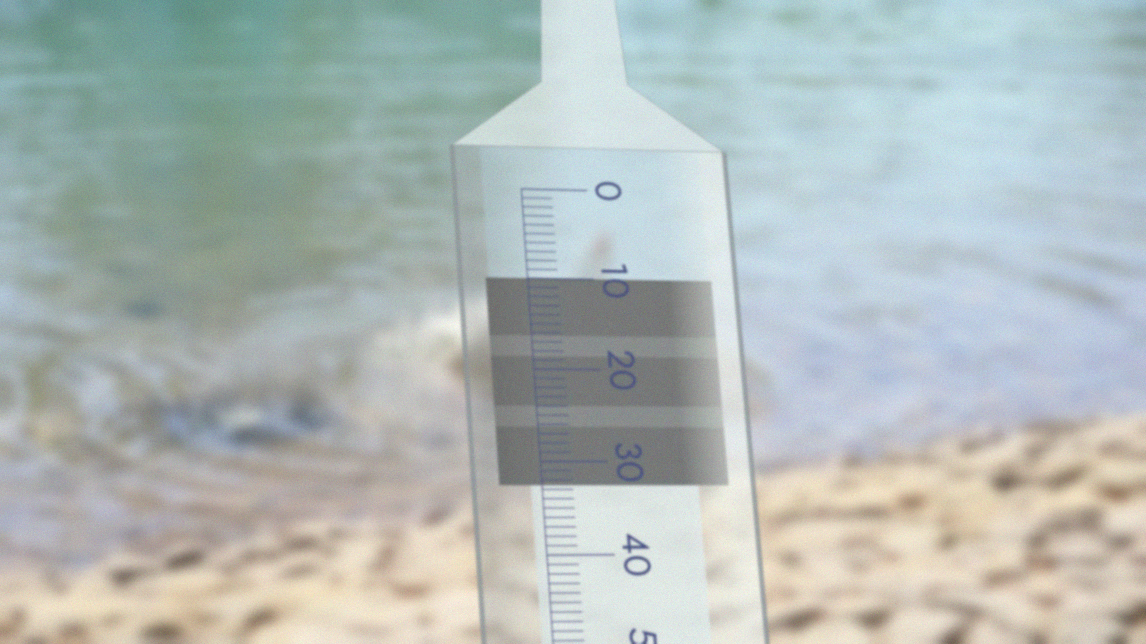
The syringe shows 10 mL
